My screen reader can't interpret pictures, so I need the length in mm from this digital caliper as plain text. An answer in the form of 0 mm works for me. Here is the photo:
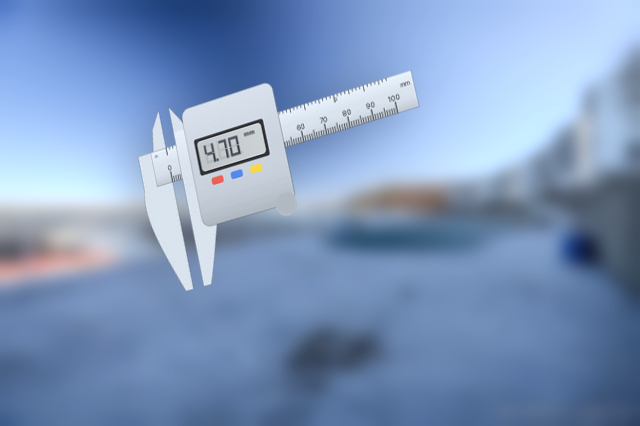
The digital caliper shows 4.70 mm
